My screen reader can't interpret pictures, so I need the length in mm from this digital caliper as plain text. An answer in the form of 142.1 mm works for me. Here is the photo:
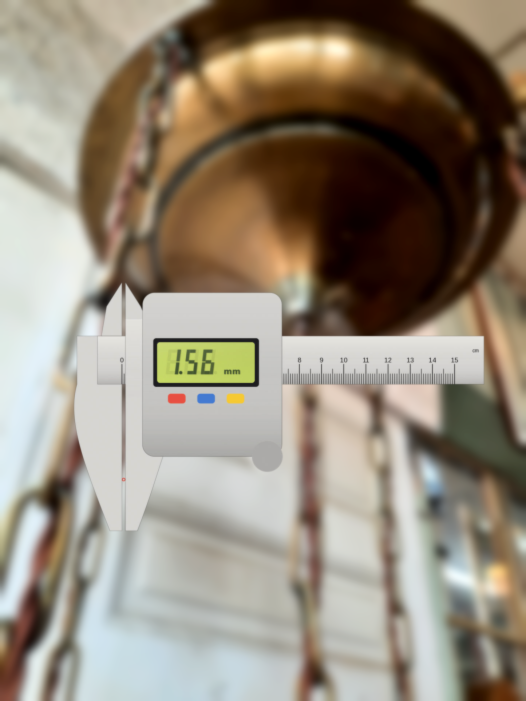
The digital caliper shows 1.56 mm
